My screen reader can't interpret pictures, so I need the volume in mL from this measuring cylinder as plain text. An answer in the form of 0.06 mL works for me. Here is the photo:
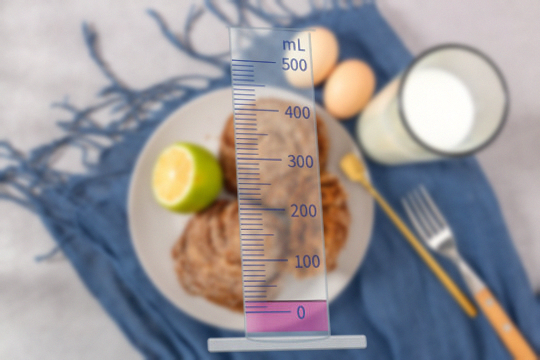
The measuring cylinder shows 20 mL
